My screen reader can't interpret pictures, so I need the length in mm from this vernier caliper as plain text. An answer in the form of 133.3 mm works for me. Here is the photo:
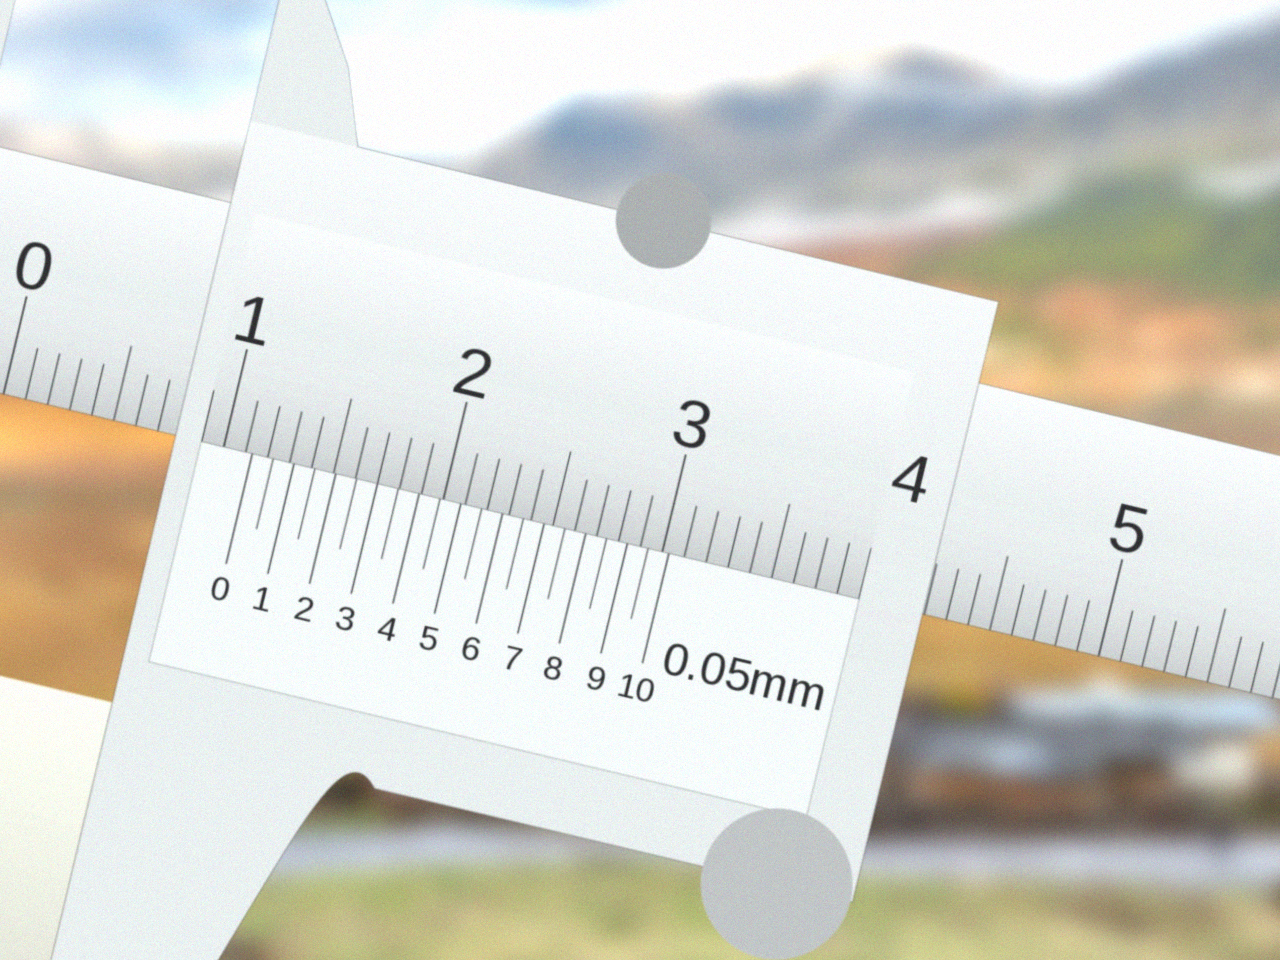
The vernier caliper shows 11.3 mm
